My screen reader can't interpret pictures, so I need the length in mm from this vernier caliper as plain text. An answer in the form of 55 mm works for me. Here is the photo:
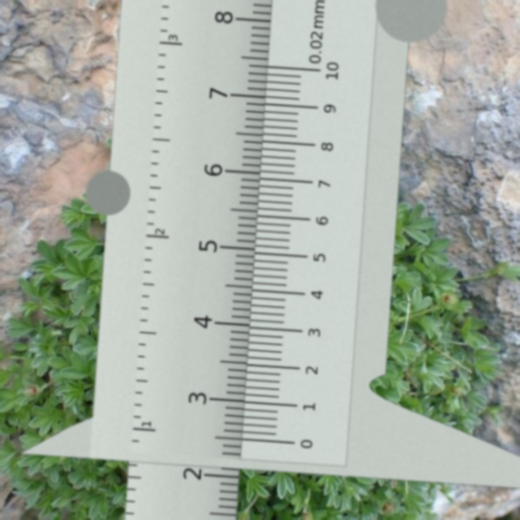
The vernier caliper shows 25.0 mm
